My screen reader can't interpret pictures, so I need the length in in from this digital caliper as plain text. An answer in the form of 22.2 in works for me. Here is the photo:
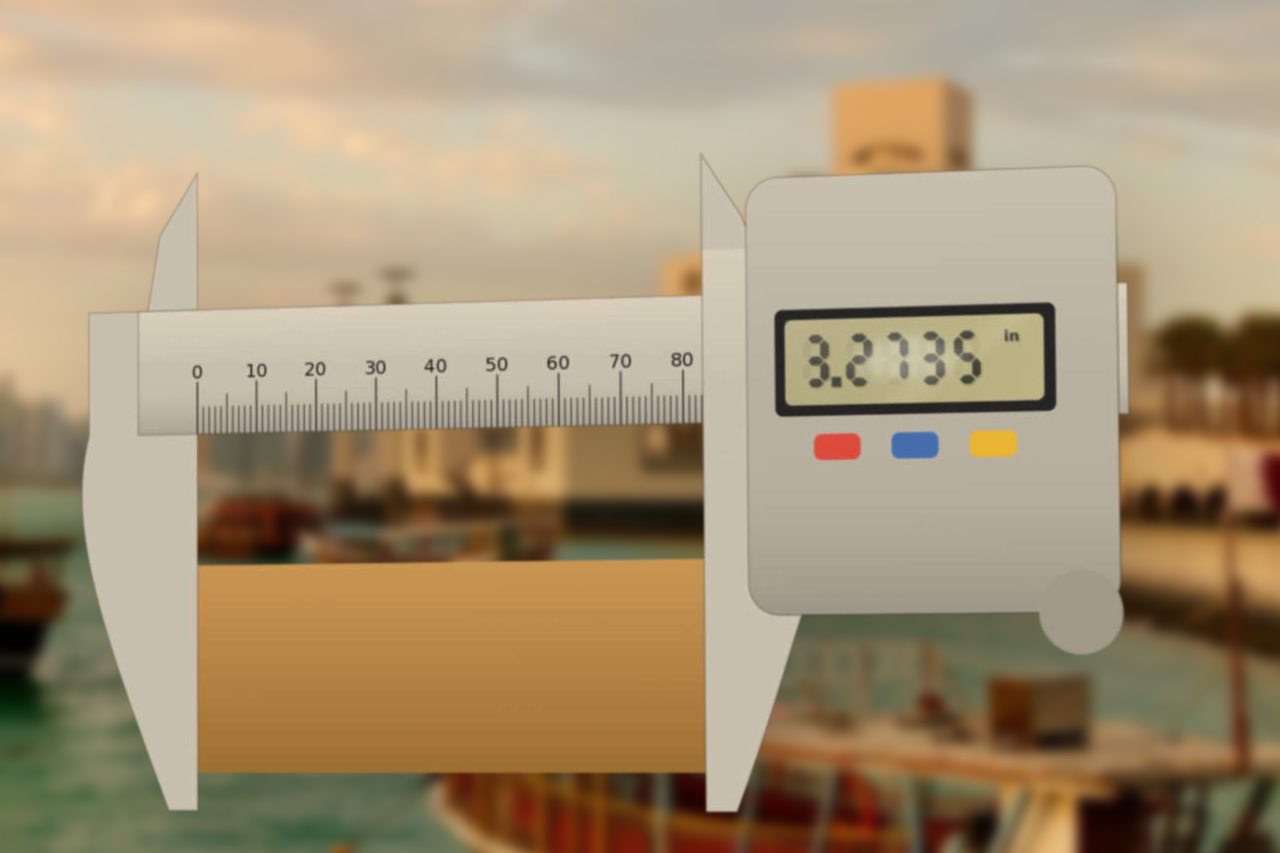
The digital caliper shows 3.2735 in
